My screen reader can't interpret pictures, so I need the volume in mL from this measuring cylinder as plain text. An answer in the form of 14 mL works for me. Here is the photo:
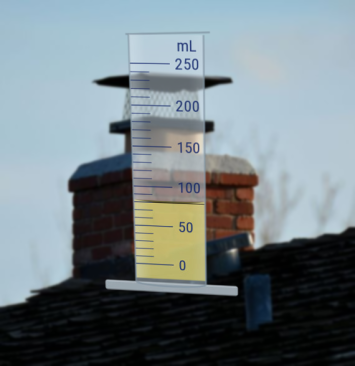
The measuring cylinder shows 80 mL
